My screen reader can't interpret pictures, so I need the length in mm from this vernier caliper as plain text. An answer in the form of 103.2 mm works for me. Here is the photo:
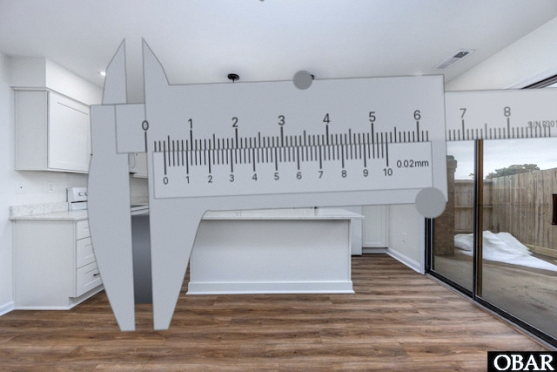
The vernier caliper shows 4.0 mm
